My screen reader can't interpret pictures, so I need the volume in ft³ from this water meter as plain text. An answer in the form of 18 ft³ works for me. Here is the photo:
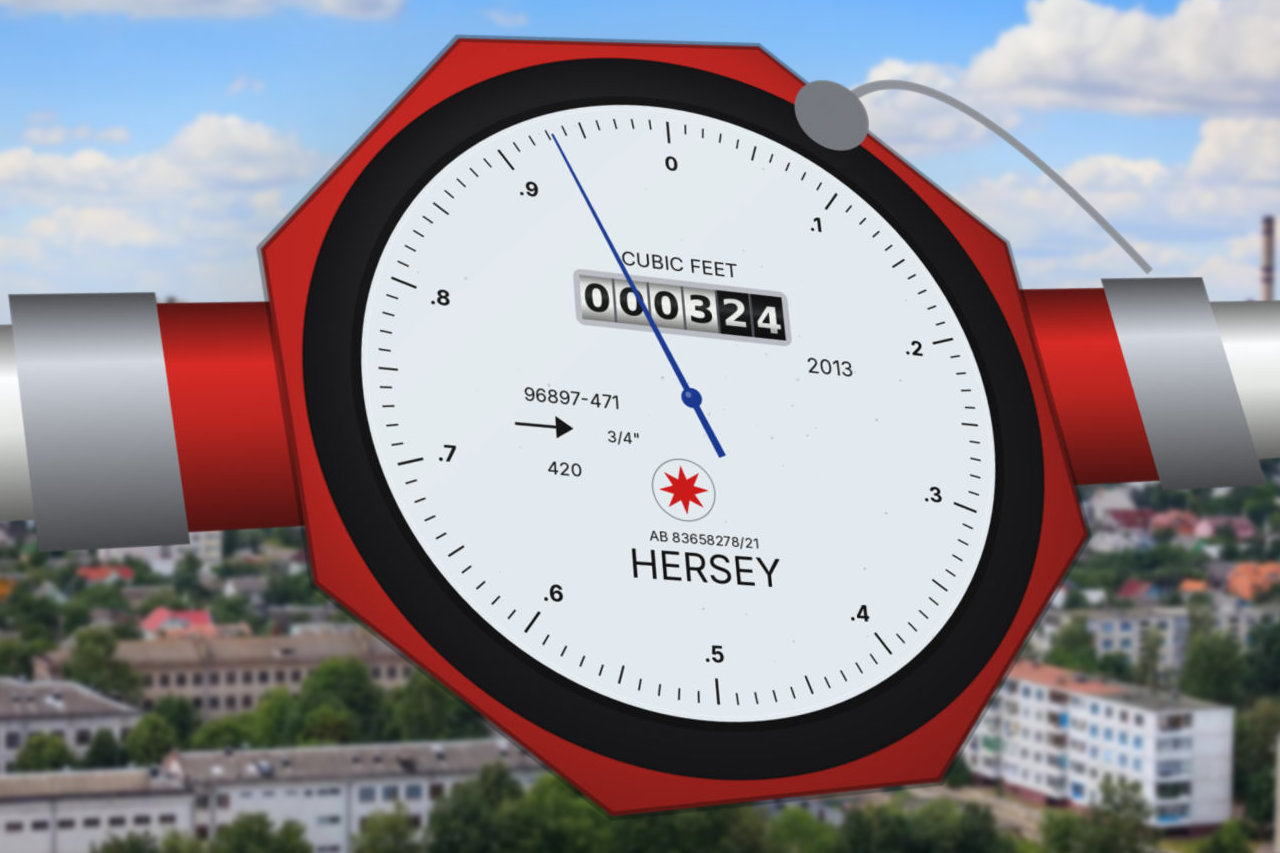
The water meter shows 323.93 ft³
